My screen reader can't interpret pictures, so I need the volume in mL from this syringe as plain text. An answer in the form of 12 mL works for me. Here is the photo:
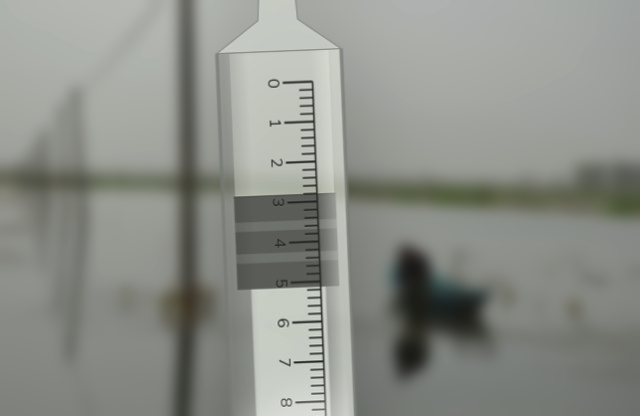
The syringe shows 2.8 mL
